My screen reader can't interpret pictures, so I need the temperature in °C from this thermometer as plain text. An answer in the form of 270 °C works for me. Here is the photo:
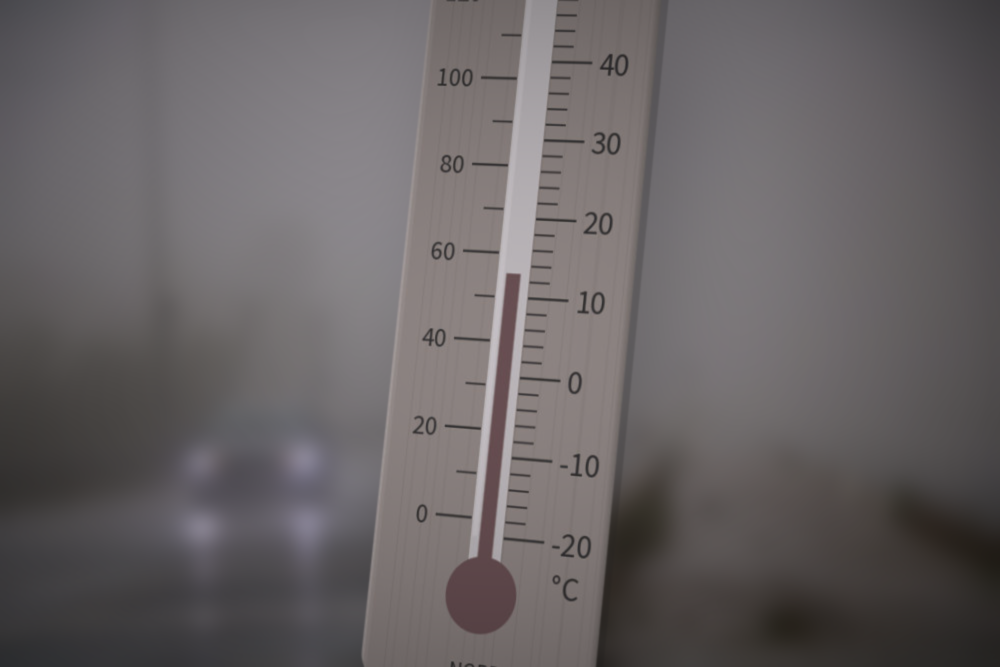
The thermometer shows 13 °C
